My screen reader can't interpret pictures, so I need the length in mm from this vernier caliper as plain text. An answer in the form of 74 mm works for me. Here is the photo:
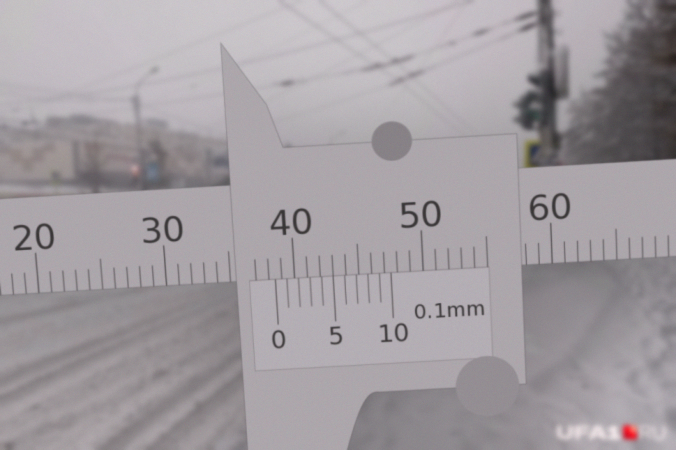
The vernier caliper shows 38.5 mm
